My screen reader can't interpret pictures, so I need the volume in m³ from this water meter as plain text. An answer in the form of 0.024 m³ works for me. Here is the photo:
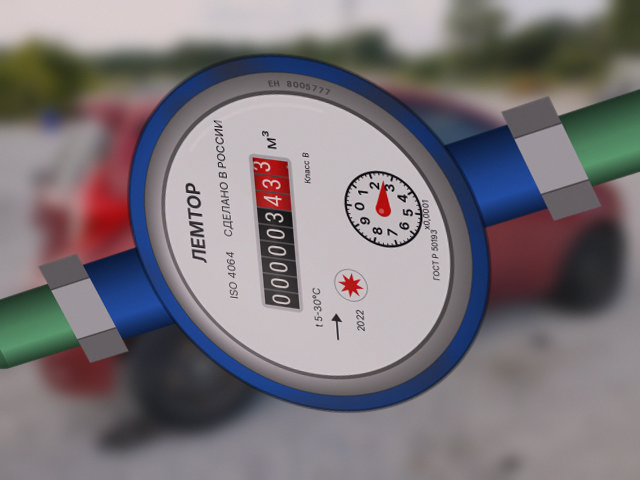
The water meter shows 3.4332 m³
